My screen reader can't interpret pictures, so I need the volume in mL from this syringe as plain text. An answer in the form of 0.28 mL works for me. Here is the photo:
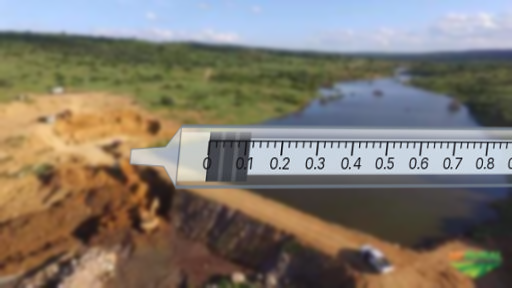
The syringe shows 0 mL
